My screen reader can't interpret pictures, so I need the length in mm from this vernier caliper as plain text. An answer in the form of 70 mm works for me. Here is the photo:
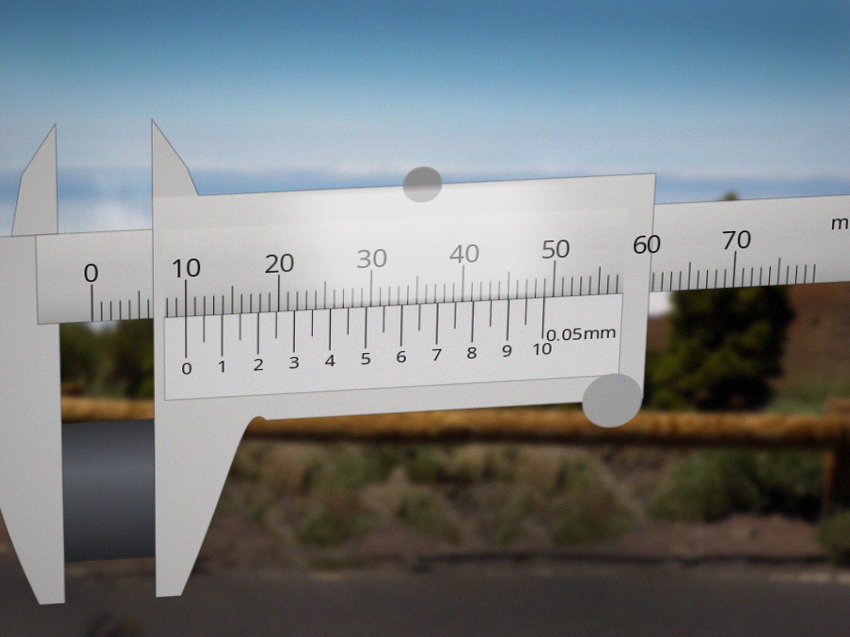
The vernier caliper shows 10.0 mm
